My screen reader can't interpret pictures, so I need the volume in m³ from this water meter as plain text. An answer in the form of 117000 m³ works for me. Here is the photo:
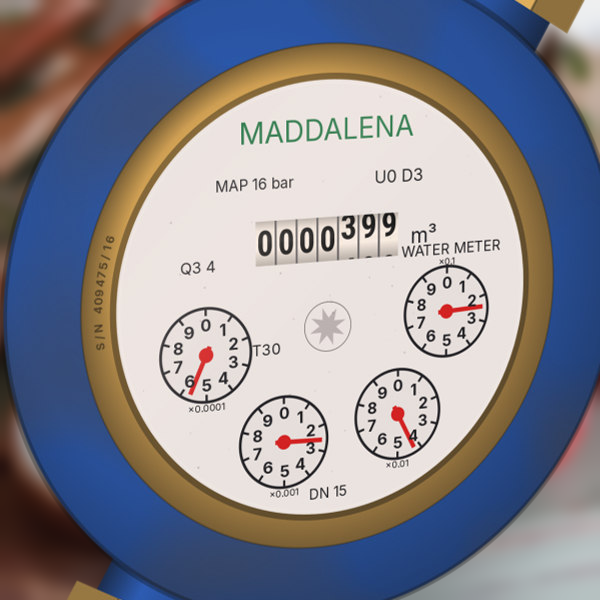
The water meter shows 399.2425 m³
